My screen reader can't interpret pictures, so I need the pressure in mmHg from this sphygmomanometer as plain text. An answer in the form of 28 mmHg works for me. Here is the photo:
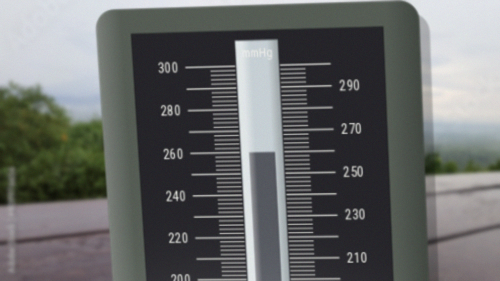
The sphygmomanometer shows 260 mmHg
